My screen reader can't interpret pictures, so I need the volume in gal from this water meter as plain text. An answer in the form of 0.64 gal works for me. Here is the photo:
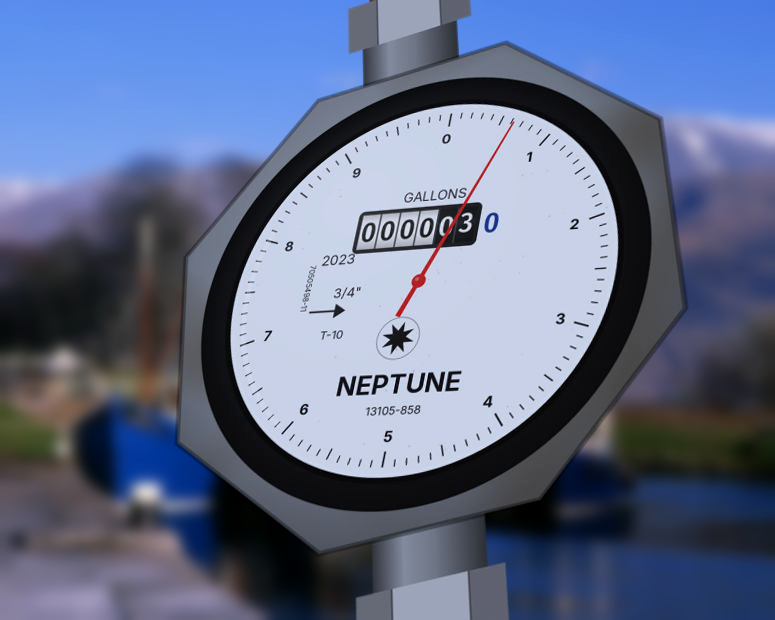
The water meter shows 30.6 gal
